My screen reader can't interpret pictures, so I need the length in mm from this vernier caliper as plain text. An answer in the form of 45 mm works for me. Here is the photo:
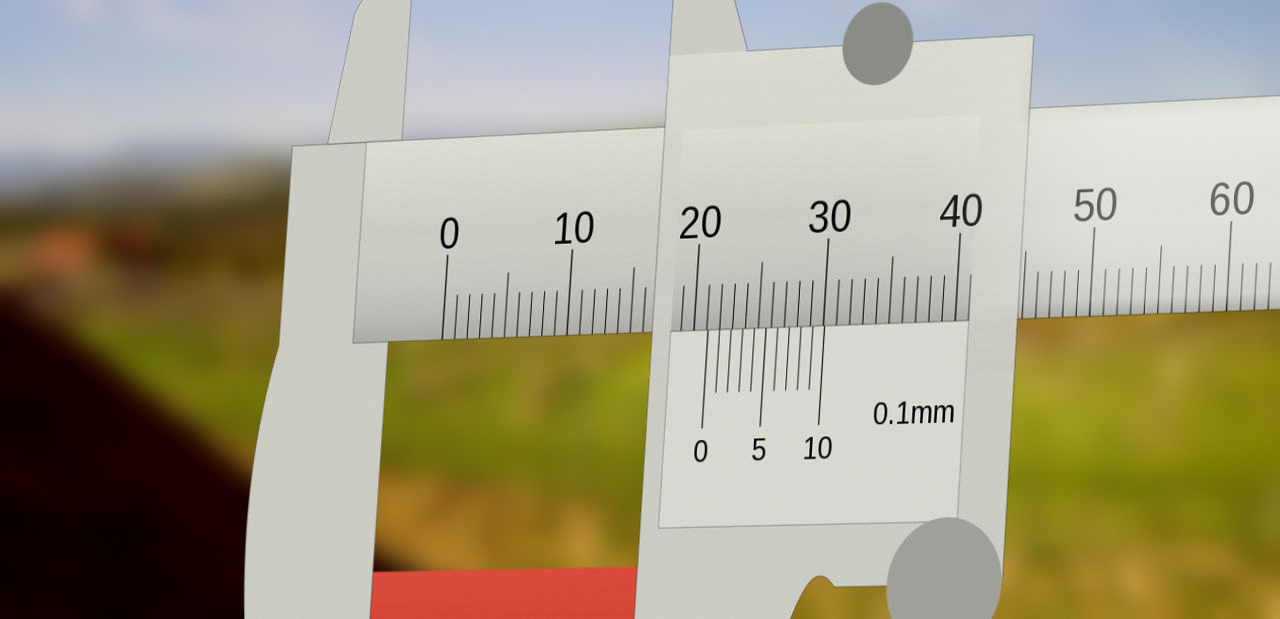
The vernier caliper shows 21.1 mm
